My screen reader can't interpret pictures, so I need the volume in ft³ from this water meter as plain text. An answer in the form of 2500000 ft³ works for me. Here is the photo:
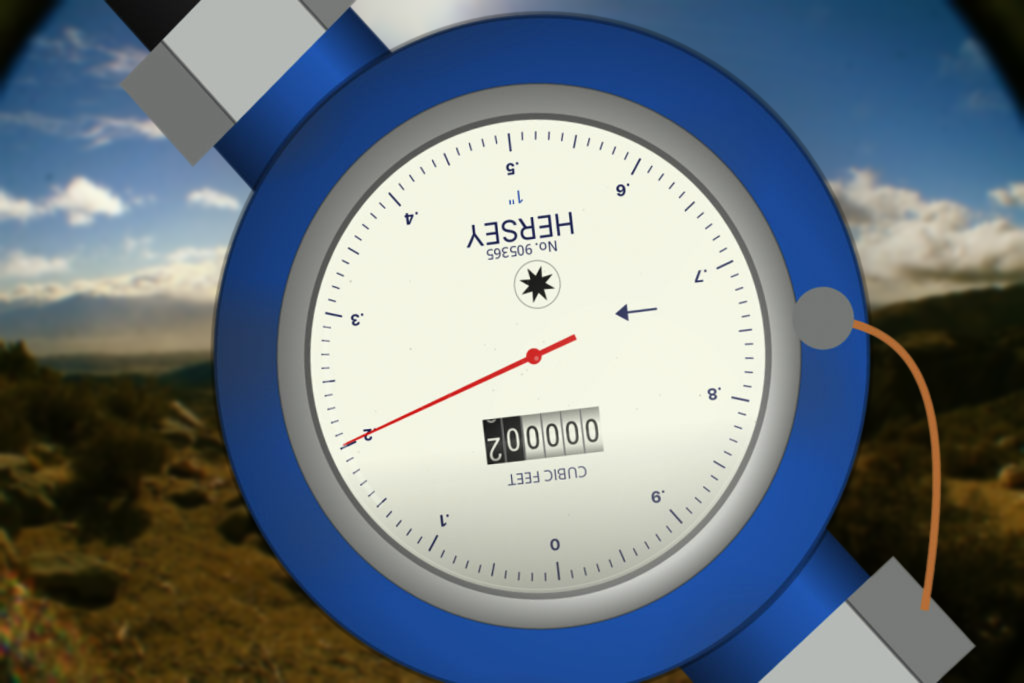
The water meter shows 2.20 ft³
